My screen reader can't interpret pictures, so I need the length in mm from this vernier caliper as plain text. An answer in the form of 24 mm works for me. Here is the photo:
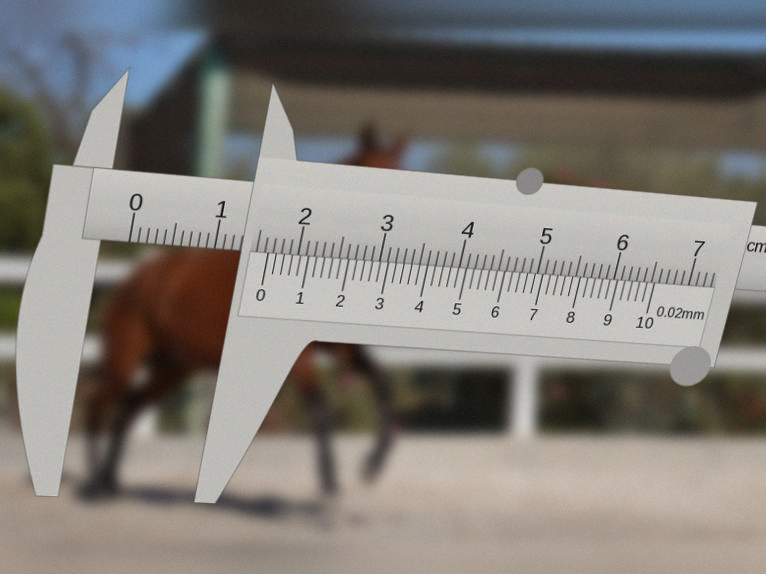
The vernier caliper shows 16.4 mm
